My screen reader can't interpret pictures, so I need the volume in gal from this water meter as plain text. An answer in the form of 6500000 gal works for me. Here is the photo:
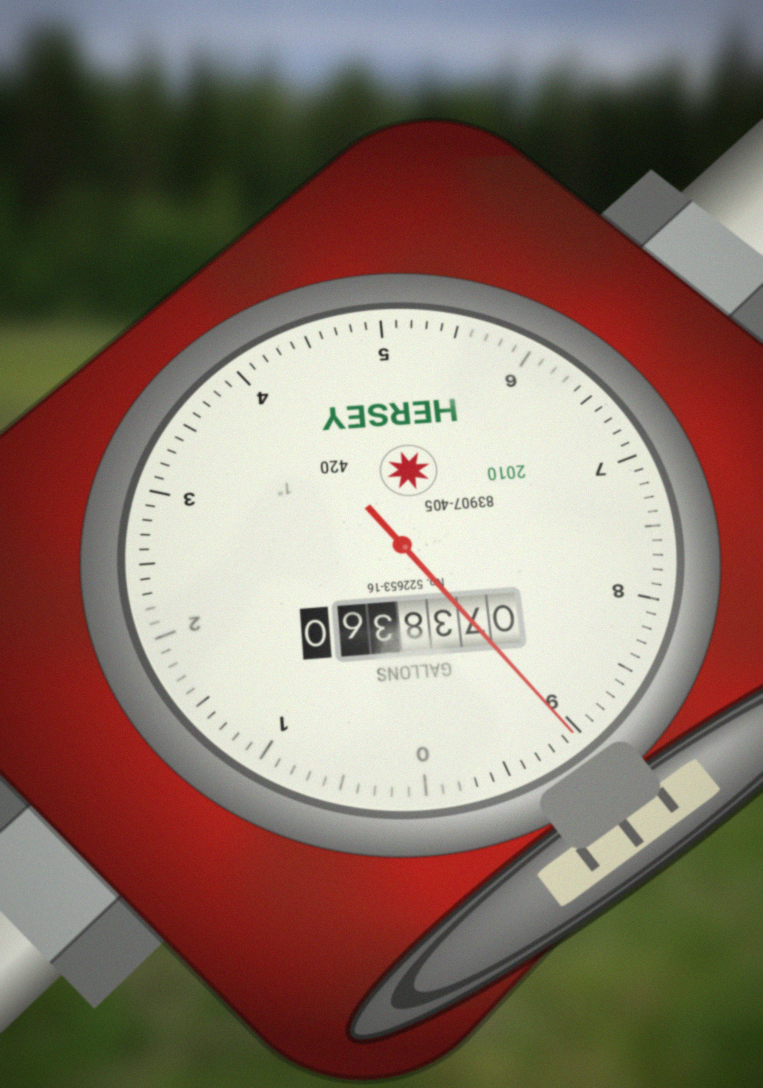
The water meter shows 738359.0 gal
